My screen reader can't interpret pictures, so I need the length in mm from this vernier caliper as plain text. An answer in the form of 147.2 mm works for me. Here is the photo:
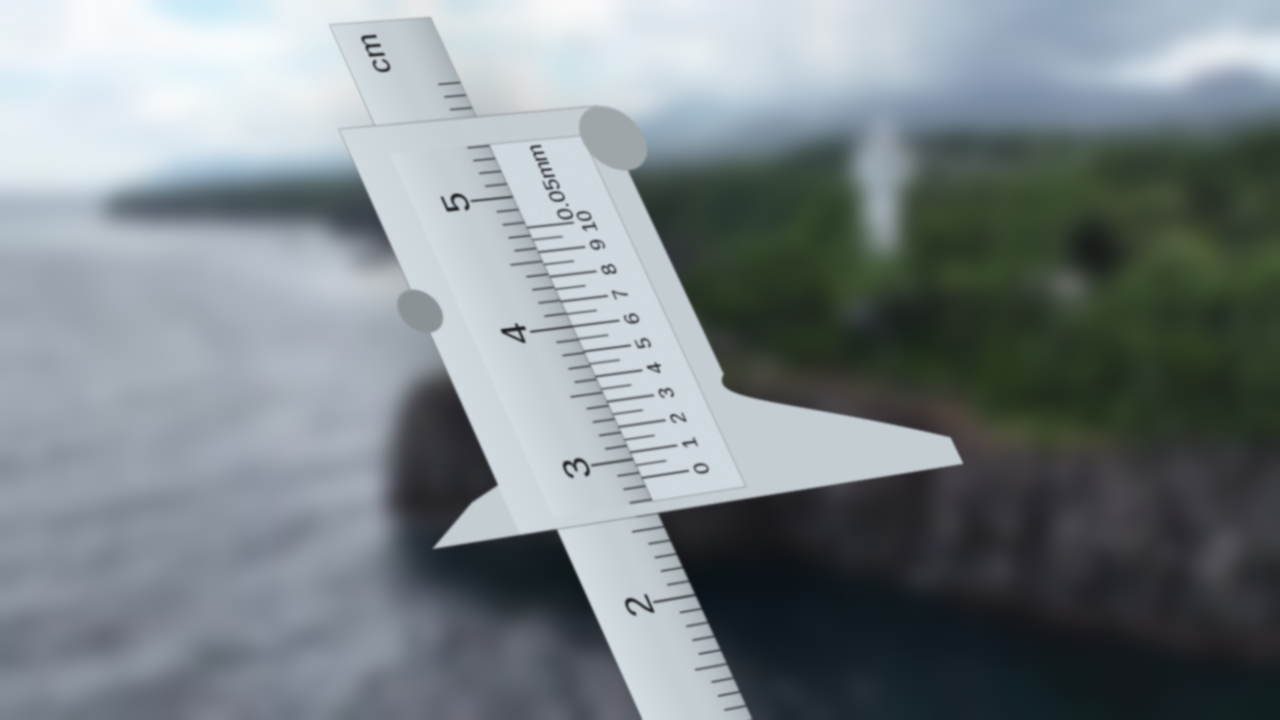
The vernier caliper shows 28.6 mm
